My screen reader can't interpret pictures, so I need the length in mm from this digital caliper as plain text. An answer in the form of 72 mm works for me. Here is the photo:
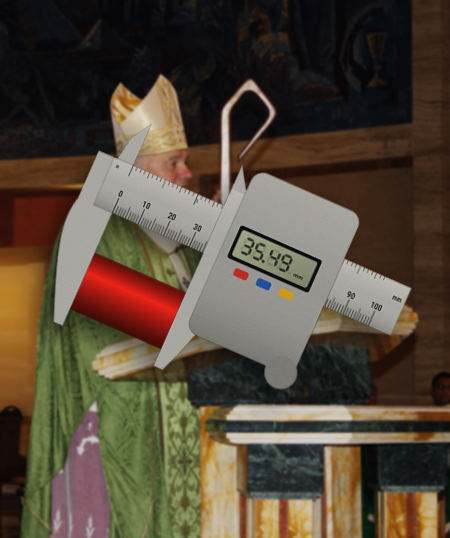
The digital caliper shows 35.49 mm
